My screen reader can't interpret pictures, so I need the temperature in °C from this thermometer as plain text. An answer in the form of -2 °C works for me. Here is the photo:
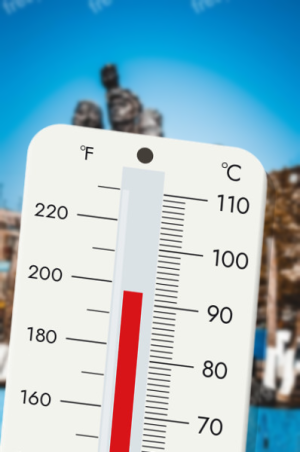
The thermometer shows 92 °C
